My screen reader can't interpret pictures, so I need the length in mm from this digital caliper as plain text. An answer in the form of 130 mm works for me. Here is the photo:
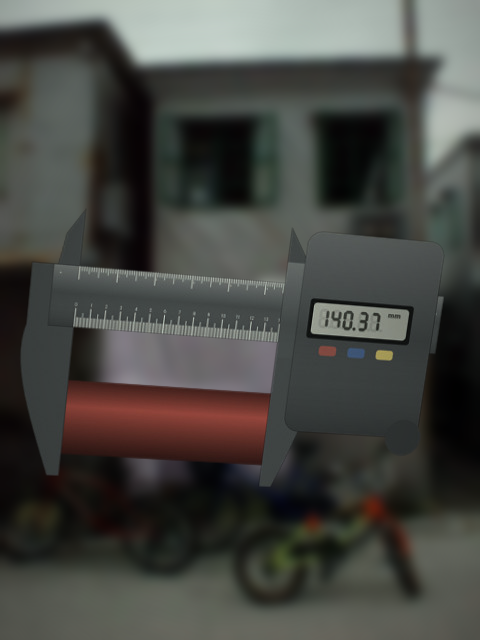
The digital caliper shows 140.37 mm
